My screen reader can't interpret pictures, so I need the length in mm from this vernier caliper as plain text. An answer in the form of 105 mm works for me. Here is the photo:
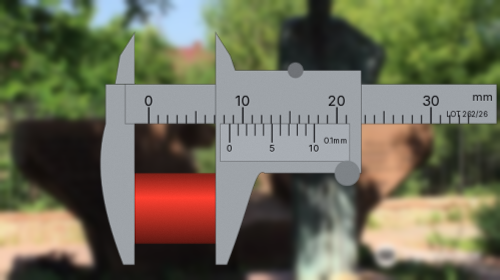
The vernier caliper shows 8.6 mm
